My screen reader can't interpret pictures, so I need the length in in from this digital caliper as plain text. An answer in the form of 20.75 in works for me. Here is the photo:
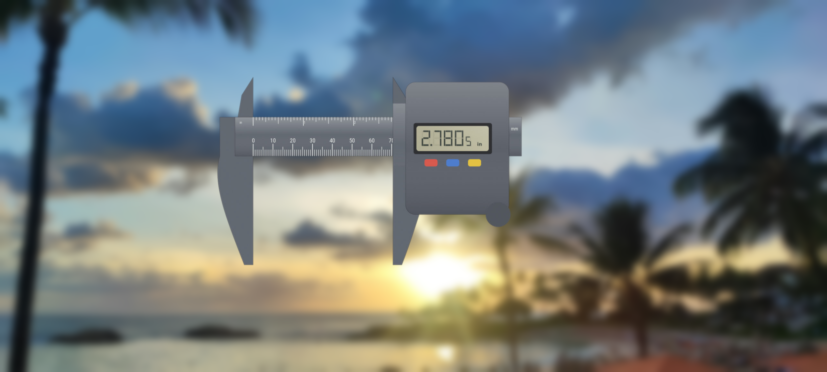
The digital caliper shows 2.7805 in
